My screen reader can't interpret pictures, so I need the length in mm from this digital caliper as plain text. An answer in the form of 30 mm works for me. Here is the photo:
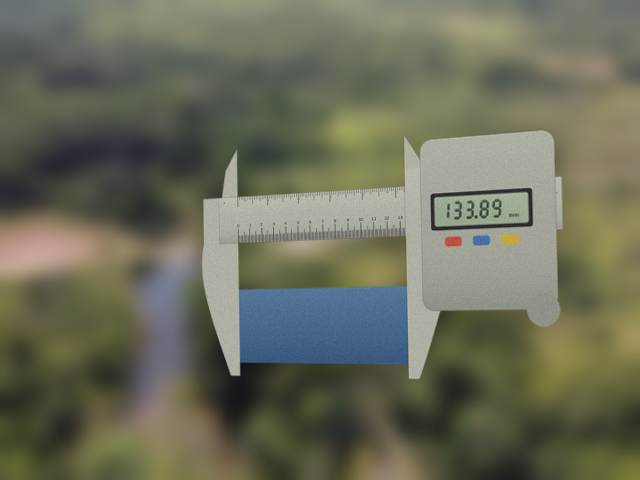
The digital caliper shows 133.89 mm
